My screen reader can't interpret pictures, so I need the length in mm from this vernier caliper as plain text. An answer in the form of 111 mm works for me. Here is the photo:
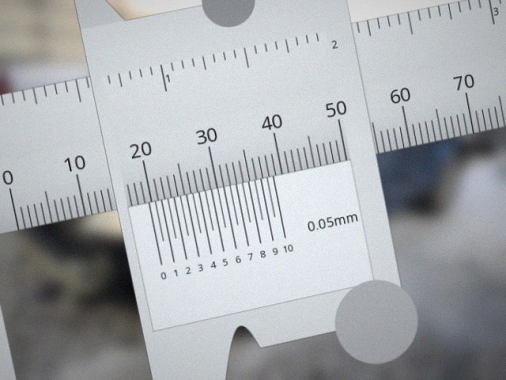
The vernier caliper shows 19.6 mm
